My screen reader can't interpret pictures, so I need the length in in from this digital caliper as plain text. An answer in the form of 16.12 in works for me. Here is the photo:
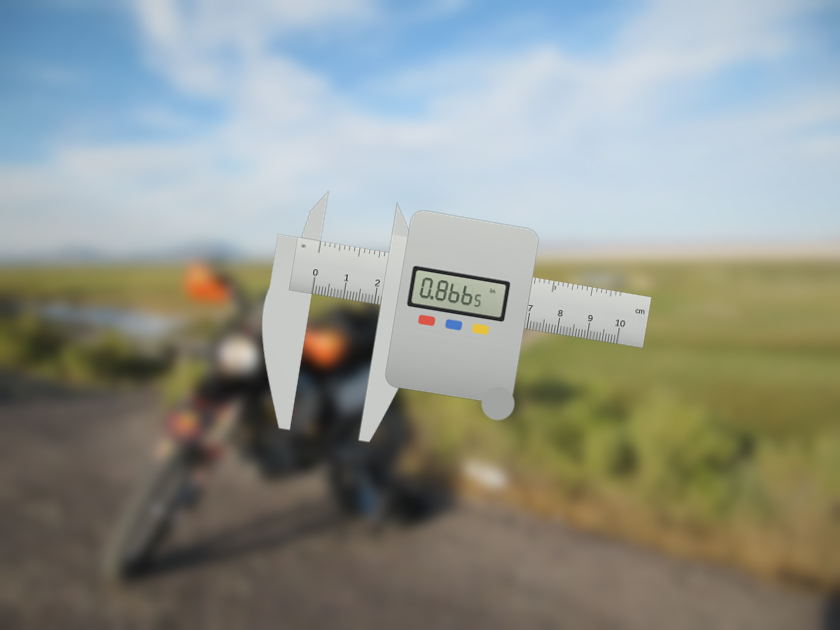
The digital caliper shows 0.8665 in
